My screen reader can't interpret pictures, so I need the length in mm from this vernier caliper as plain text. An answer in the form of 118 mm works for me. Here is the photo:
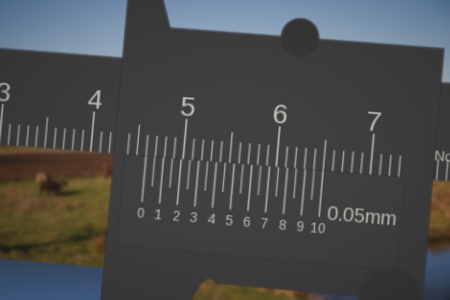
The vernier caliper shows 46.0 mm
